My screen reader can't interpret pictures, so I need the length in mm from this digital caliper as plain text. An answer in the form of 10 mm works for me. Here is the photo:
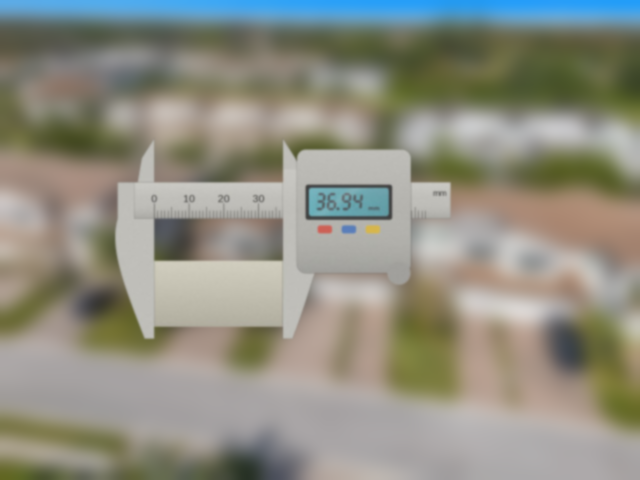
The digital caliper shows 36.94 mm
